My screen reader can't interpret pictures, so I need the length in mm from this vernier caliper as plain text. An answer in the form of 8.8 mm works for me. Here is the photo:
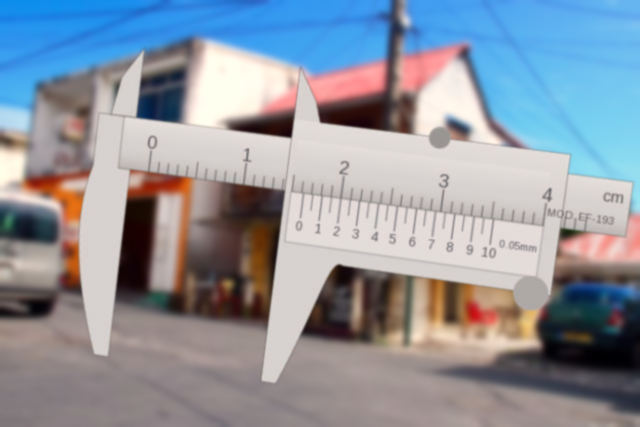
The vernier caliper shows 16.2 mm
